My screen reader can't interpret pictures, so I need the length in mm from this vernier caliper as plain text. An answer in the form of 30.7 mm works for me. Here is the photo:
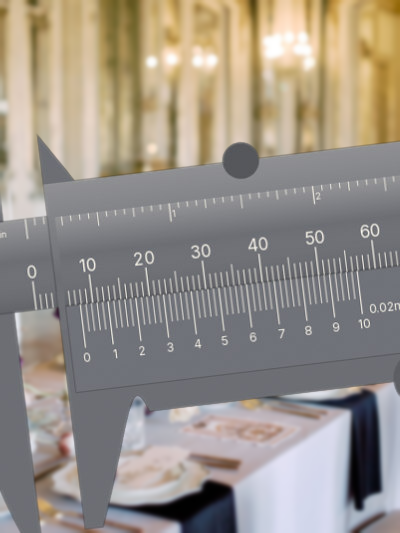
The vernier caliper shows 7.8 mm
